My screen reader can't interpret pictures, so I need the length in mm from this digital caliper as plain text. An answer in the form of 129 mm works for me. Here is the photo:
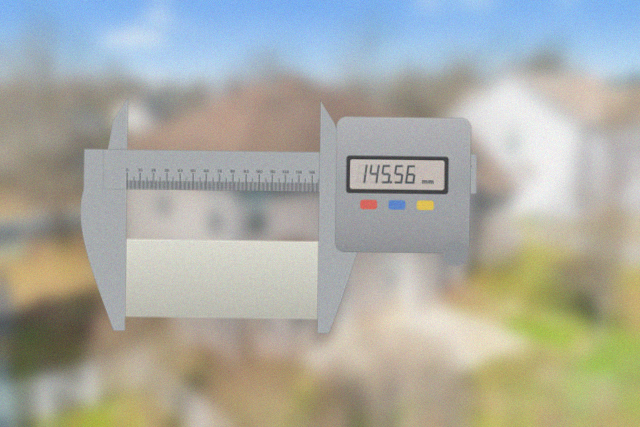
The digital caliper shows 145.56 mm
